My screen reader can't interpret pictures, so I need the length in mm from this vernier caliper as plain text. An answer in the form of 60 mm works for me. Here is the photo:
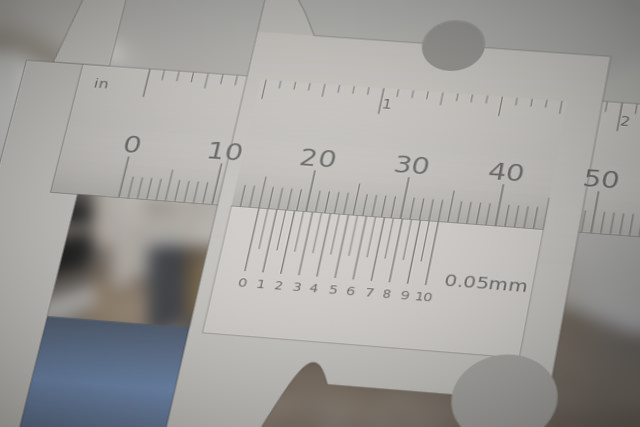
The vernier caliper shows 15.0 mm
